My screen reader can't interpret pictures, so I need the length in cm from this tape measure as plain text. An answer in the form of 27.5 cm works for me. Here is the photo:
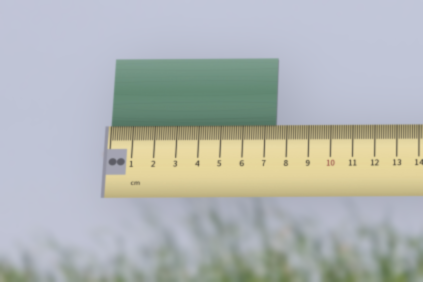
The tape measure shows 7.5 cm
